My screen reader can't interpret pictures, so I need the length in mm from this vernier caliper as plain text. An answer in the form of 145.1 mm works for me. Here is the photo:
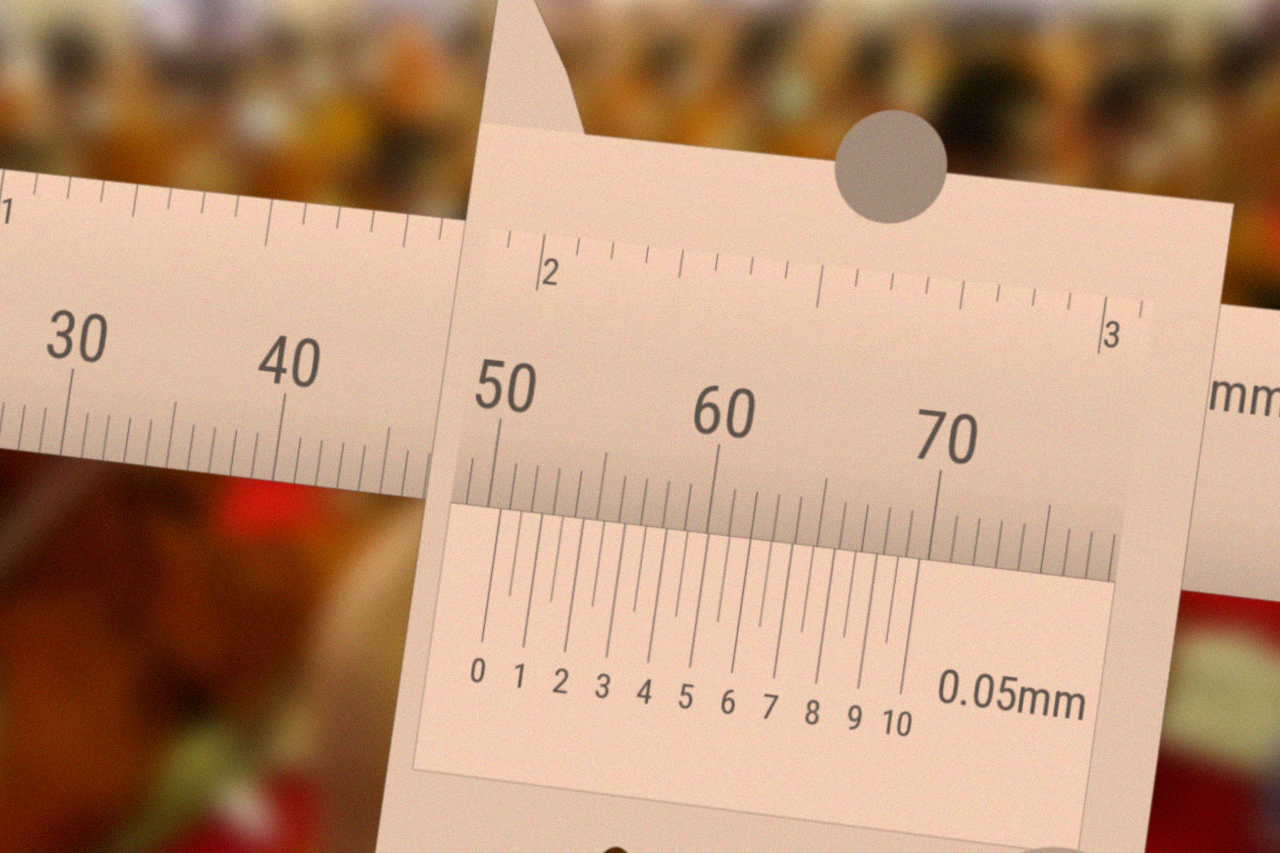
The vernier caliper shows 50.6 mm
